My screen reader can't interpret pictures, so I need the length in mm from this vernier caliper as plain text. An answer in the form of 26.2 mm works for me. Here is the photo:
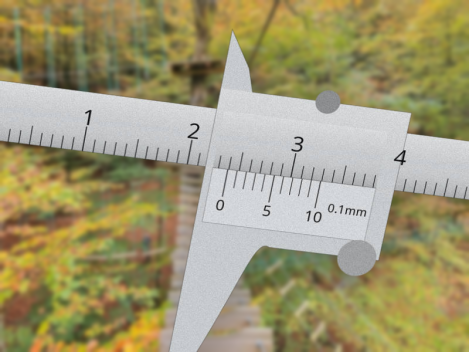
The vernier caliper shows 23.9 mm
